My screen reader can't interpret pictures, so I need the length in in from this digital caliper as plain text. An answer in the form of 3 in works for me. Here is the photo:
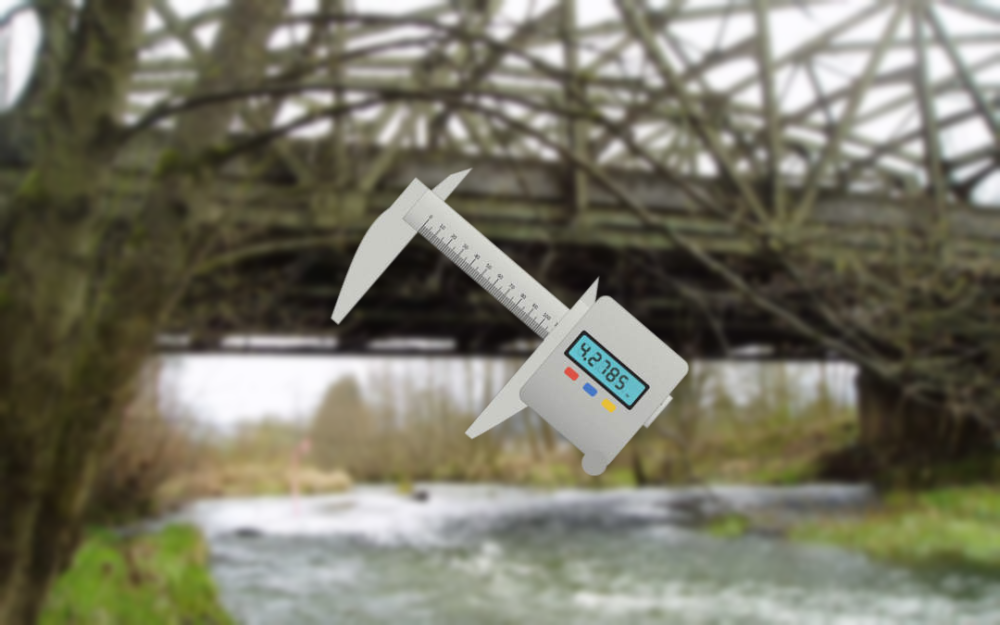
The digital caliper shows 4.2785 in
